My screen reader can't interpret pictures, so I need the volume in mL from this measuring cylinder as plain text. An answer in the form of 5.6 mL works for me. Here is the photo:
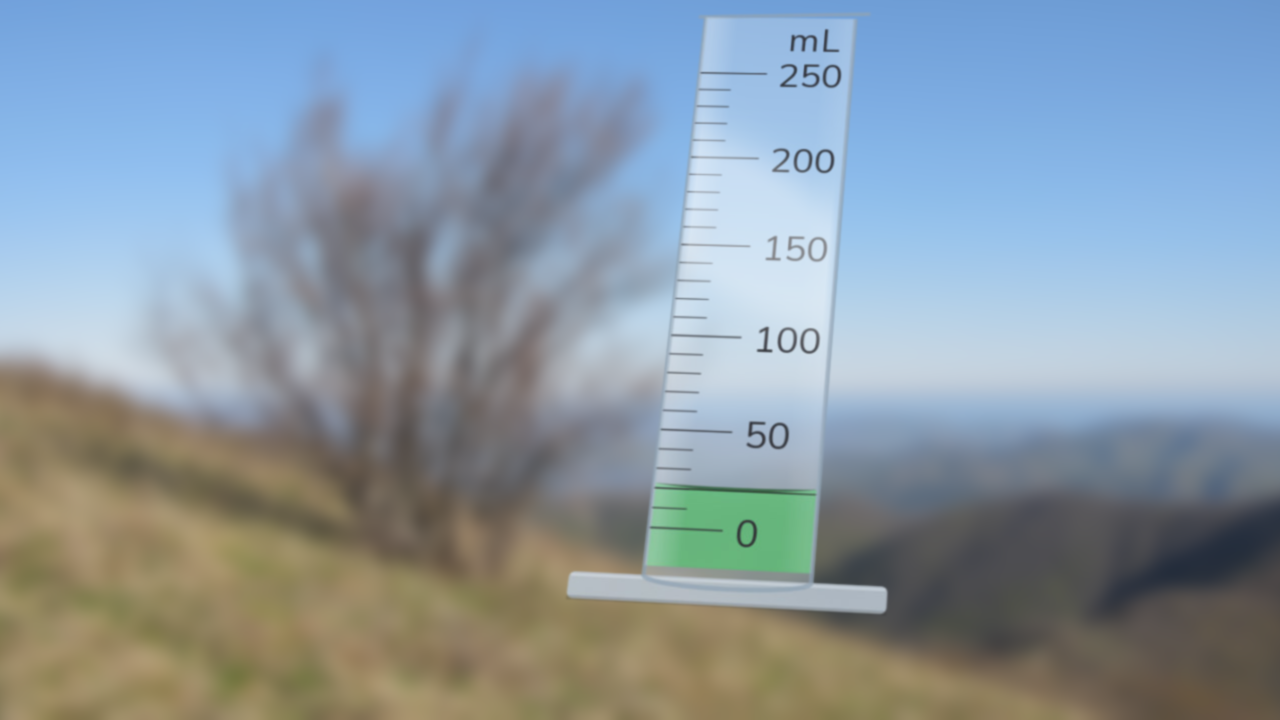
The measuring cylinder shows 20 mL
